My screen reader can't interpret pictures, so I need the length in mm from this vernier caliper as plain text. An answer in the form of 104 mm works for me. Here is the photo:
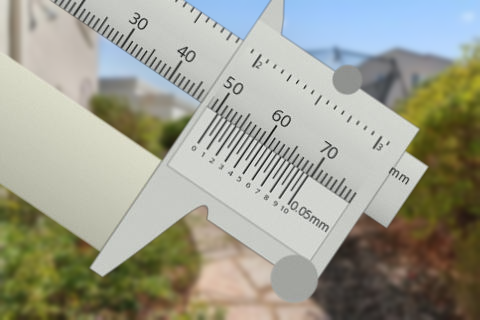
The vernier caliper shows 50.4 mm
